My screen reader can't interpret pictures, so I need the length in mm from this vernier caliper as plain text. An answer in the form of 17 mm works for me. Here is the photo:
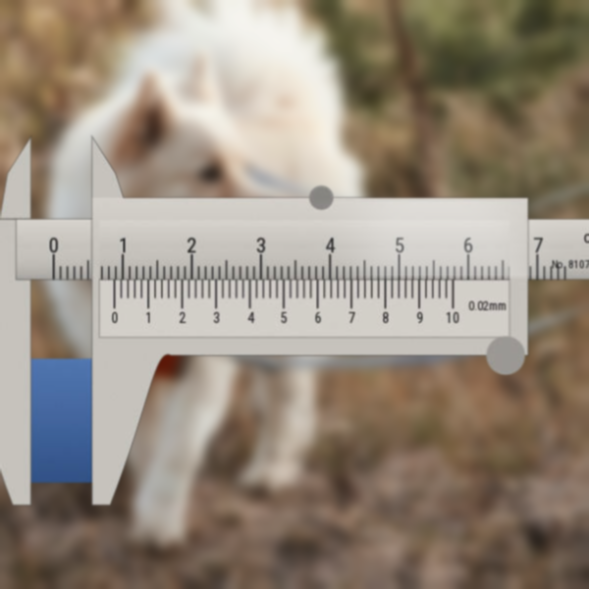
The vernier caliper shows 8.8 mm
